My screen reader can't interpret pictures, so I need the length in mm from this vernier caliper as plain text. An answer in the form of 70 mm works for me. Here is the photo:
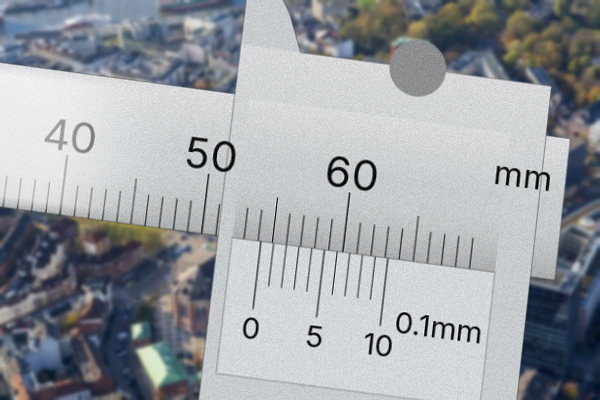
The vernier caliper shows 54.2 mm
